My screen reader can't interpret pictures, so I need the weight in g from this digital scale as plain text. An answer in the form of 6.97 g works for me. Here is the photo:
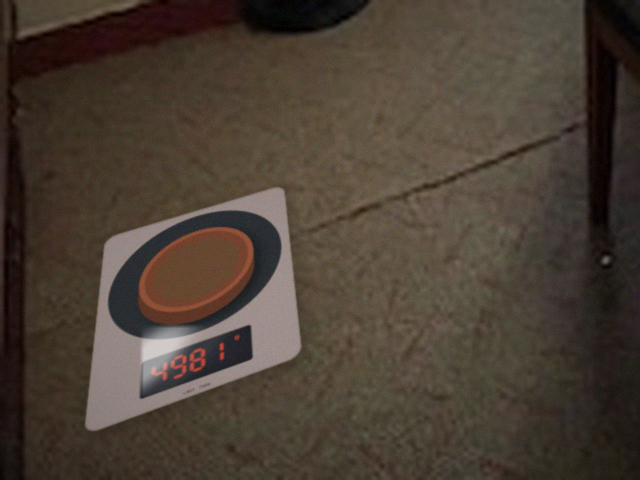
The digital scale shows 4981 g
